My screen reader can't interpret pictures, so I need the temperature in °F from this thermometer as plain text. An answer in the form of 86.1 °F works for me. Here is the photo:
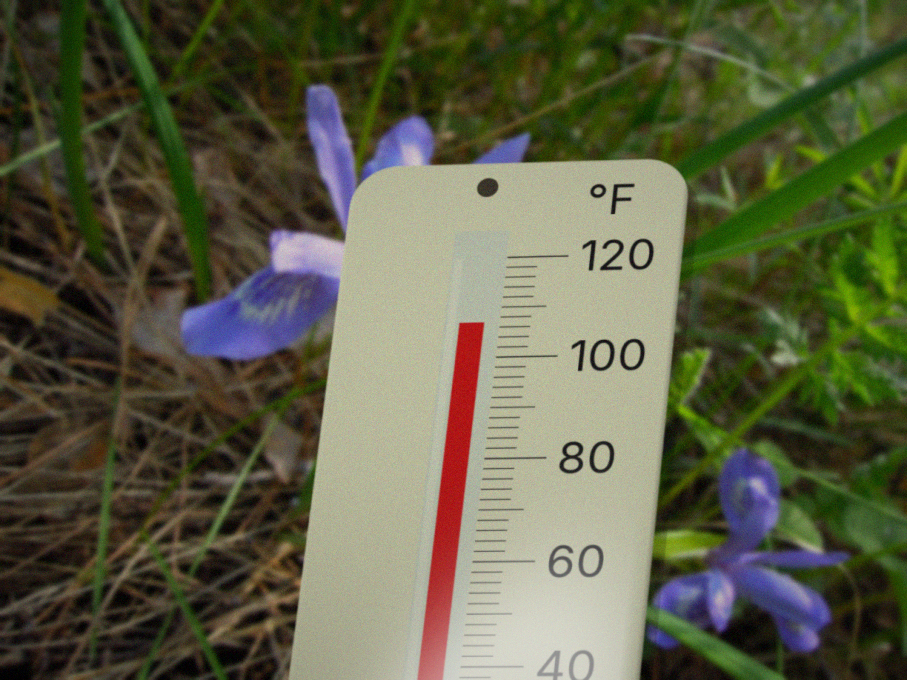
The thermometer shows 107 °F
